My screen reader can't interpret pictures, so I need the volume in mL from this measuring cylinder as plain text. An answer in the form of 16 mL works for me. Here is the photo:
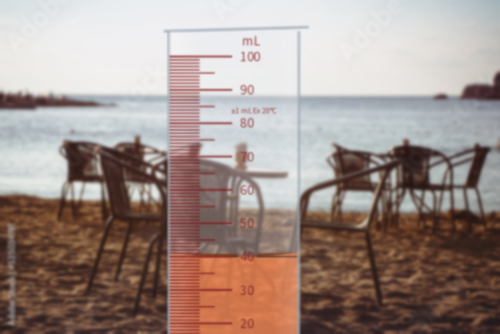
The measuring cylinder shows 40 mL
